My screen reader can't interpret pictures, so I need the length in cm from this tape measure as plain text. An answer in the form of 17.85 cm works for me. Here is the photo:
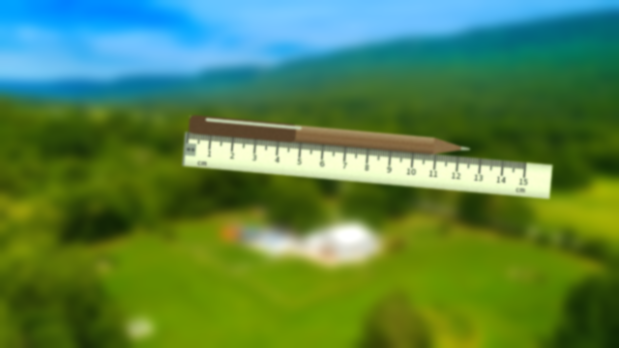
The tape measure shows 12.5 cm
